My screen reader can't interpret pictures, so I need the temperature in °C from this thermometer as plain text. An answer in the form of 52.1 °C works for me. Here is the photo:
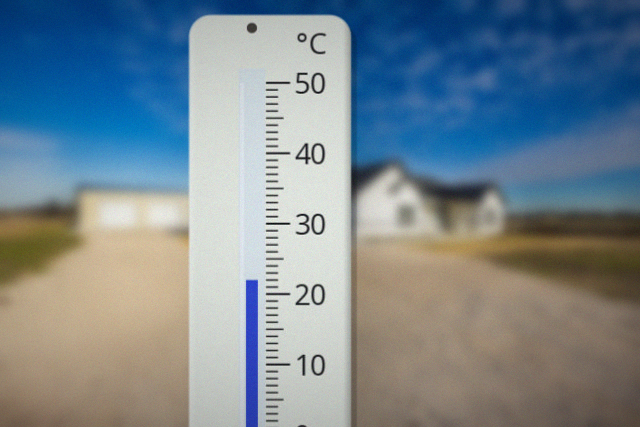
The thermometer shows 22 °C
